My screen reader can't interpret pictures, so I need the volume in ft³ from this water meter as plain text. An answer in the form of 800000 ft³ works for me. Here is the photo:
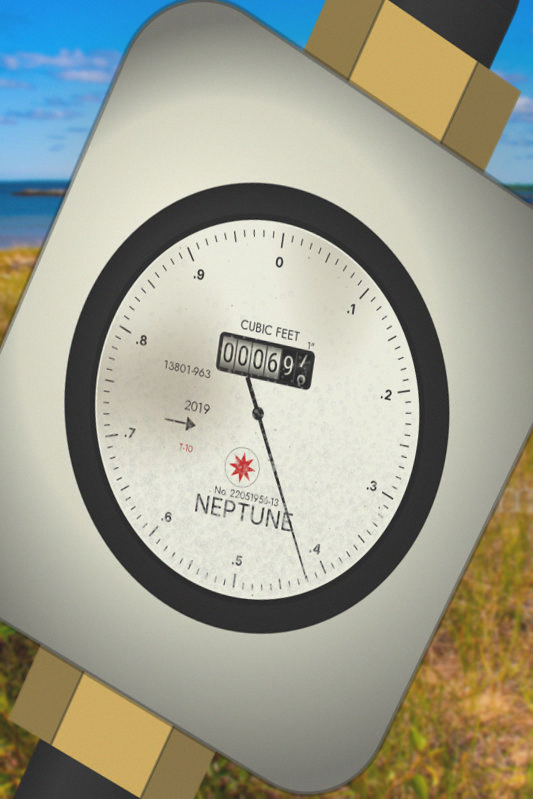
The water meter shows 697.42 ft³
